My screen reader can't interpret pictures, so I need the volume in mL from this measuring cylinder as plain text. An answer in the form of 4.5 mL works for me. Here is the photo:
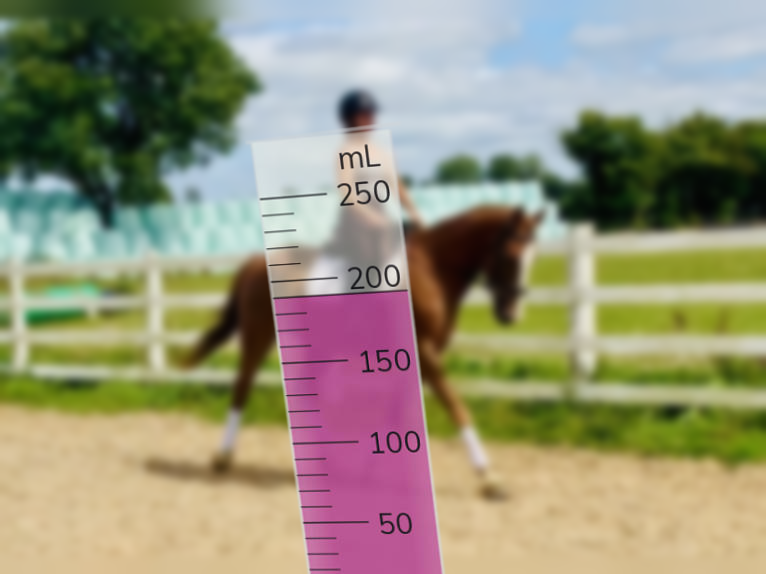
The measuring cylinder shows 190 mL
